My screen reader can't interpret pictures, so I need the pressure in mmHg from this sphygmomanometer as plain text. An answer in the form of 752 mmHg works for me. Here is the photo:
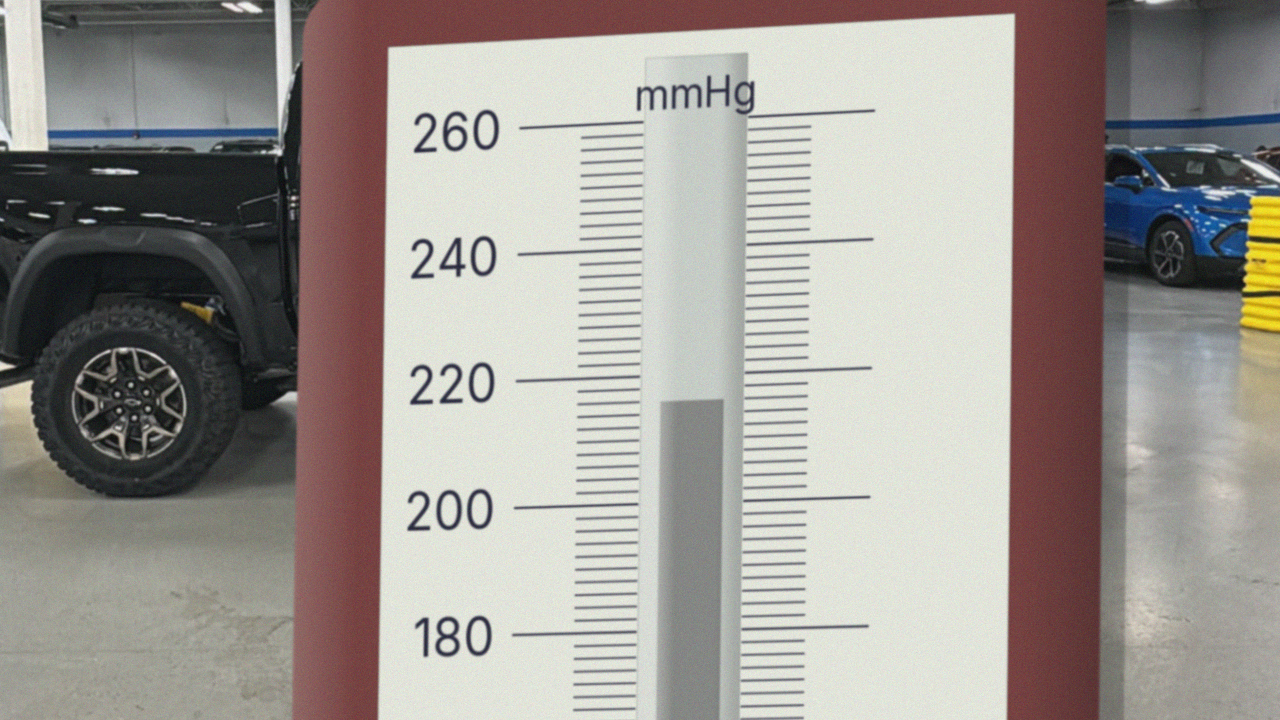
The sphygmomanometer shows 216 mmHg
